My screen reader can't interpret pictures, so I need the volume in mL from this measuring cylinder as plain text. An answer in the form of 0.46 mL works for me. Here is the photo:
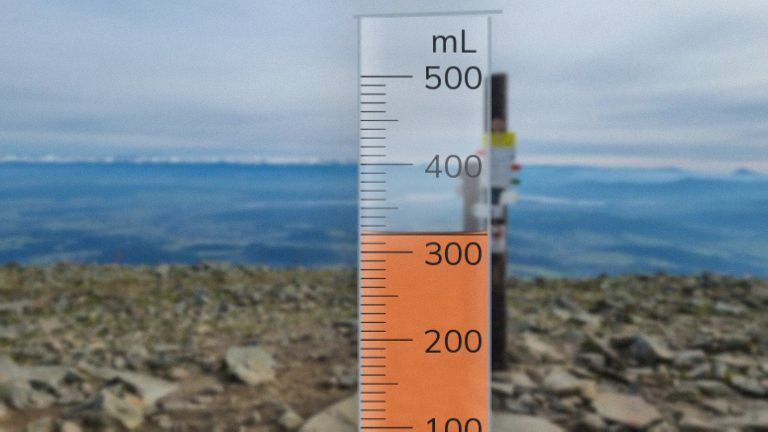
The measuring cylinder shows 320 mL
